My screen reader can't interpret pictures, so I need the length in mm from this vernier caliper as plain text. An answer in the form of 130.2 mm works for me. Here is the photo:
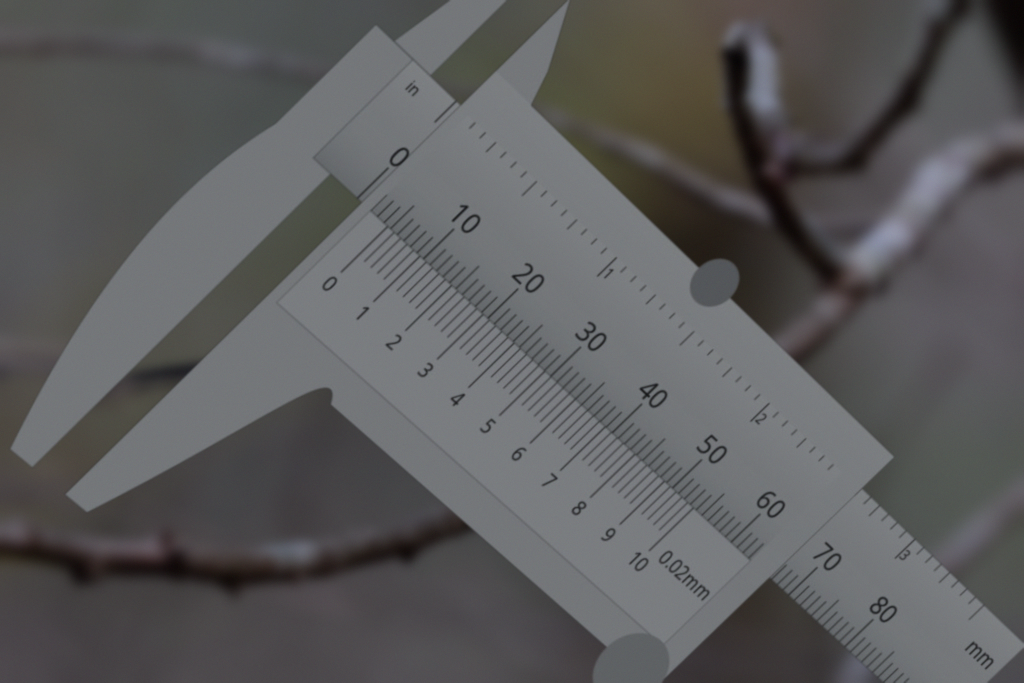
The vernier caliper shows 4.6 mm
